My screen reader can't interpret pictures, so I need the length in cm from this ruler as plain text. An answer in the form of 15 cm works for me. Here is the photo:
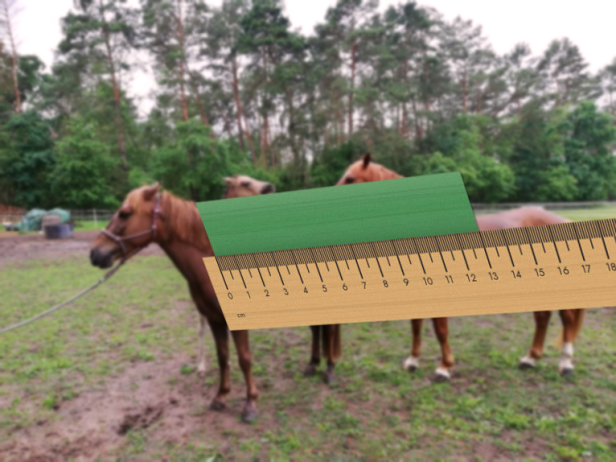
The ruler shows 13 cm
